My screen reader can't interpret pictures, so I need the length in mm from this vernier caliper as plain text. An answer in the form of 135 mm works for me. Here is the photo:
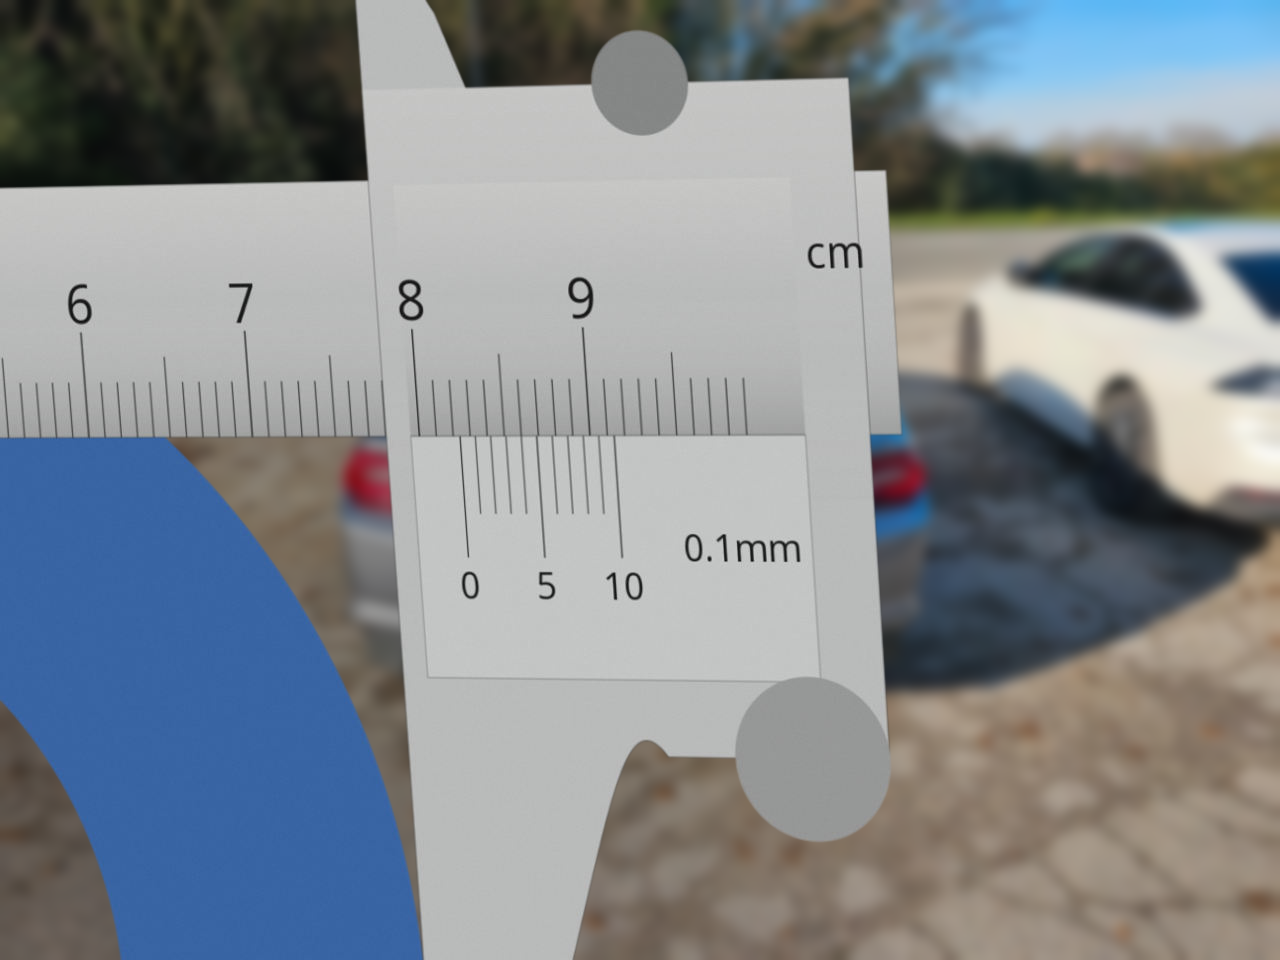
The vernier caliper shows 82.4 mm
